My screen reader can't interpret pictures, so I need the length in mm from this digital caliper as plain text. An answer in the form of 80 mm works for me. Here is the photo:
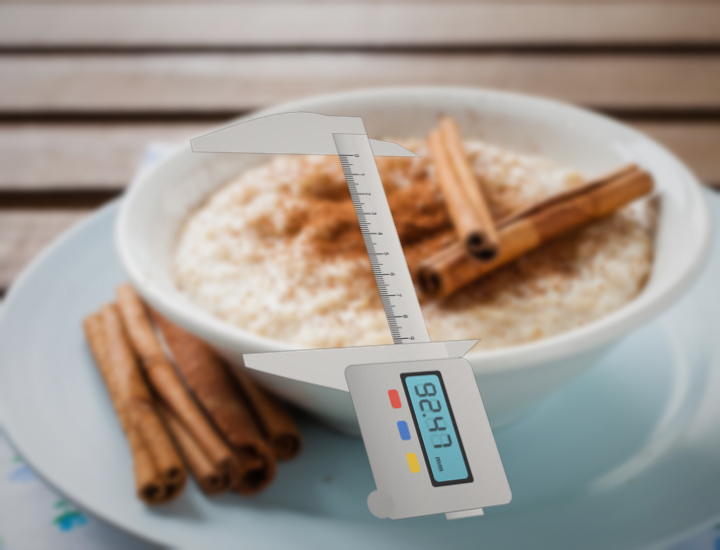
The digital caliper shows 92.47 mm
